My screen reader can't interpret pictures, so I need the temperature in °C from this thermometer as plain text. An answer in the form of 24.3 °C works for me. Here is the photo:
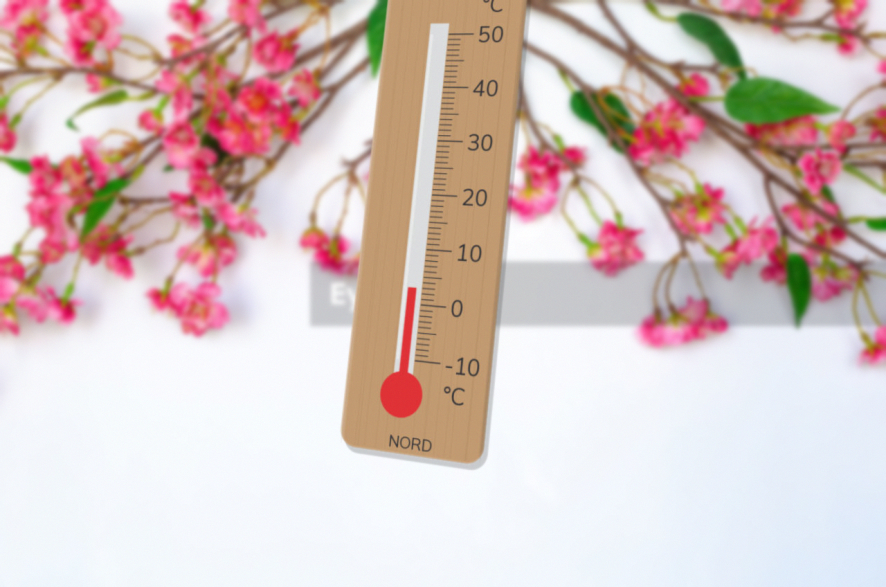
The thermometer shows 3 °C
